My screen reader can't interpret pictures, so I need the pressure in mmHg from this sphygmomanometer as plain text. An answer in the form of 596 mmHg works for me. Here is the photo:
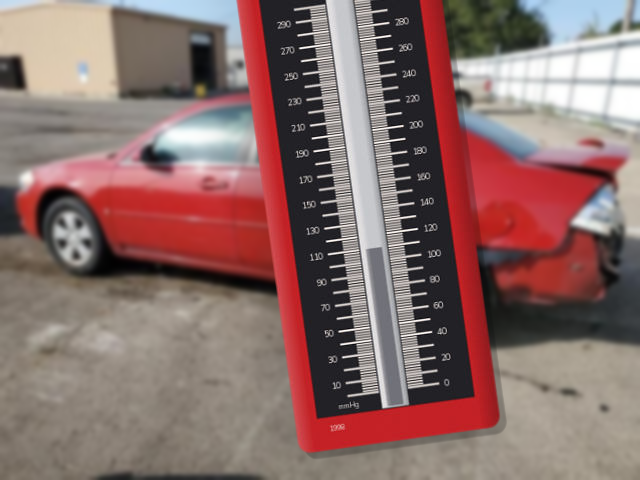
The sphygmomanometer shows 110 mmHg
